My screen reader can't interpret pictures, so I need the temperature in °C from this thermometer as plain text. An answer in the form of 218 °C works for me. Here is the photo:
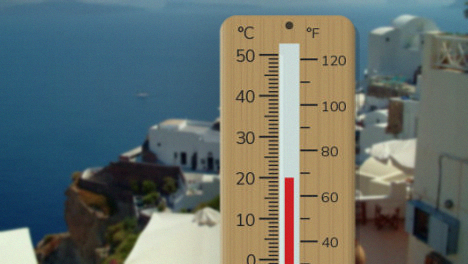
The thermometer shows 20 °C
